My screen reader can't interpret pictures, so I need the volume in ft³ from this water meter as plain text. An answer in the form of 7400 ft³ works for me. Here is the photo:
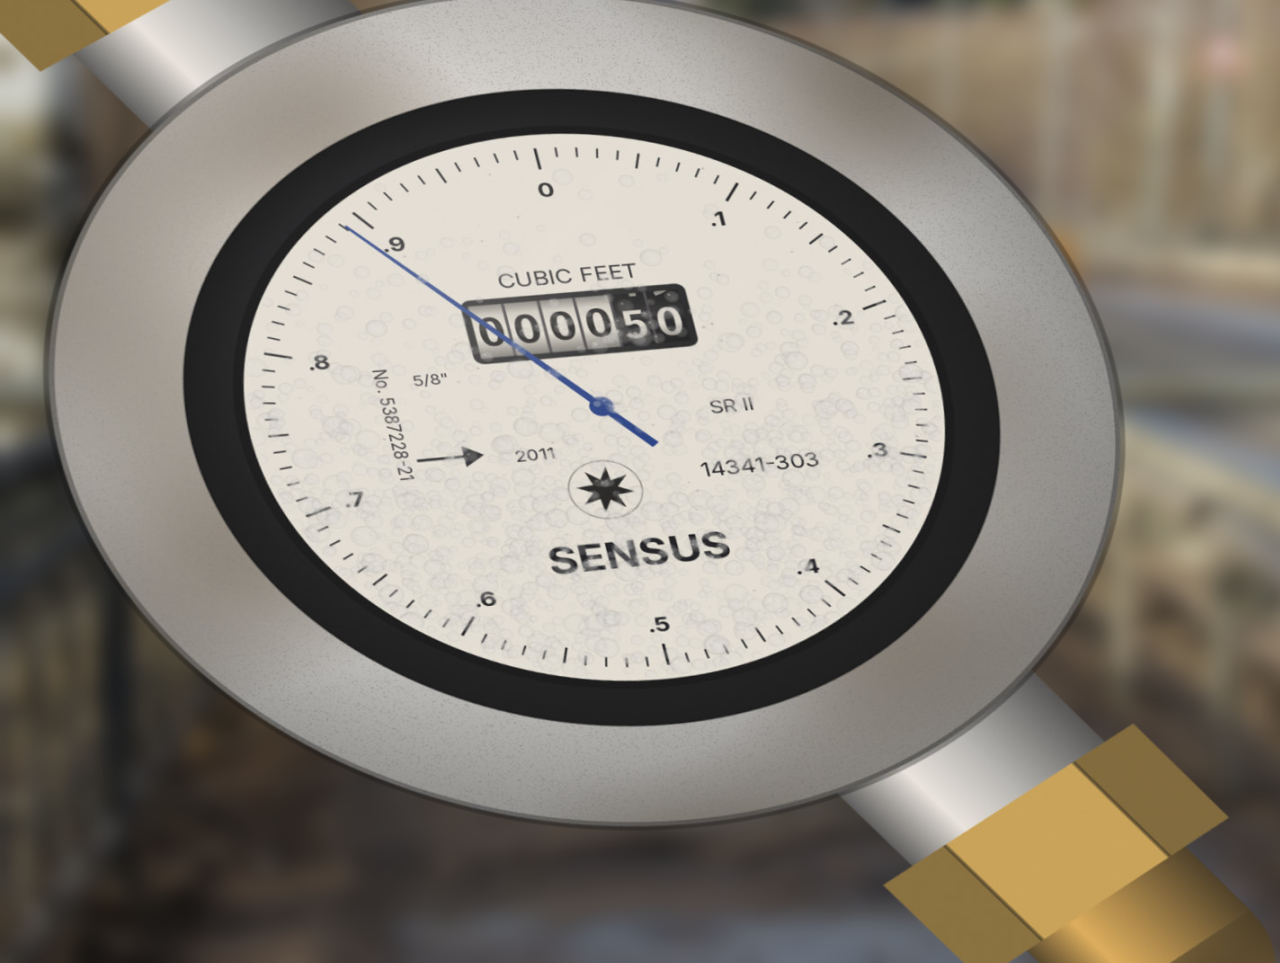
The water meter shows 49.89 ft³
